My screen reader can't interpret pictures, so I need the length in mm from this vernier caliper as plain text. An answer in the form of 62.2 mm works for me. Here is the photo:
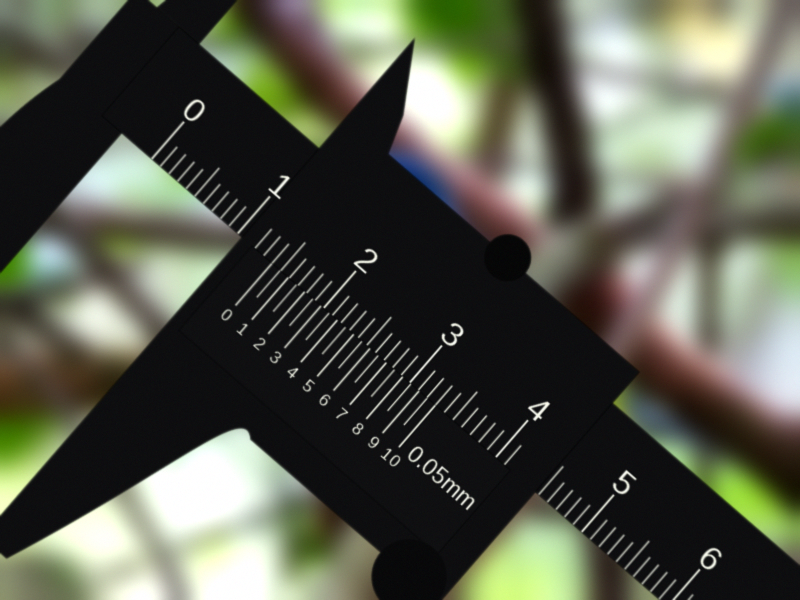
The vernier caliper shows 14.0 mm
